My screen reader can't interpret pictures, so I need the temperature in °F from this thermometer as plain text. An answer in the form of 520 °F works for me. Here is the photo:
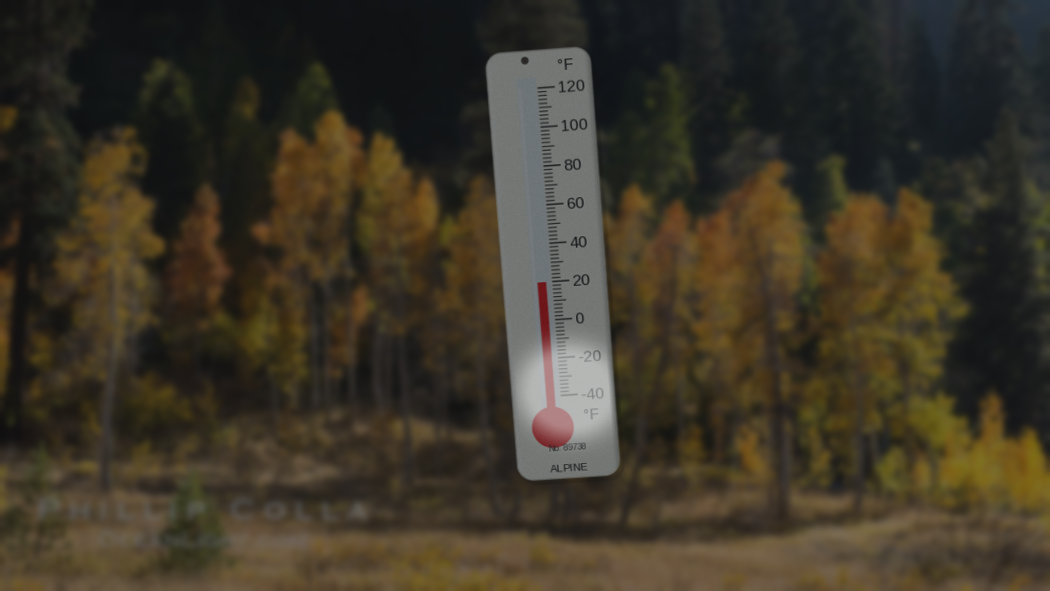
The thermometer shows 20 °F
